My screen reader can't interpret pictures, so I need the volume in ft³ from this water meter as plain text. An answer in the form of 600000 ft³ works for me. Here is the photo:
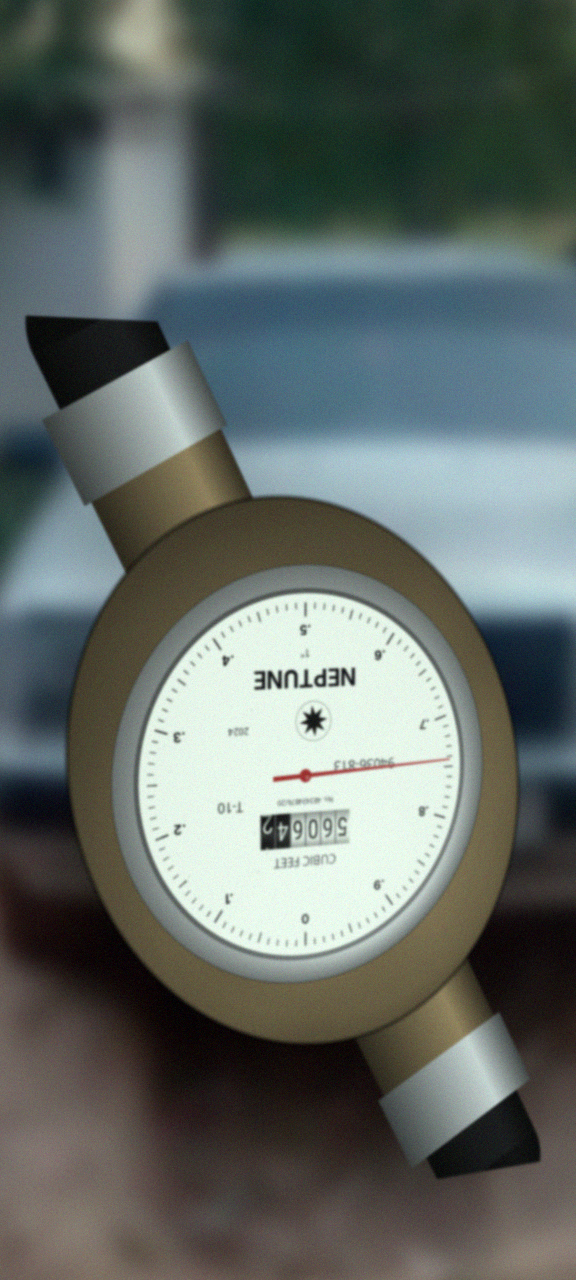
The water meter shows 560641.74 ft³
